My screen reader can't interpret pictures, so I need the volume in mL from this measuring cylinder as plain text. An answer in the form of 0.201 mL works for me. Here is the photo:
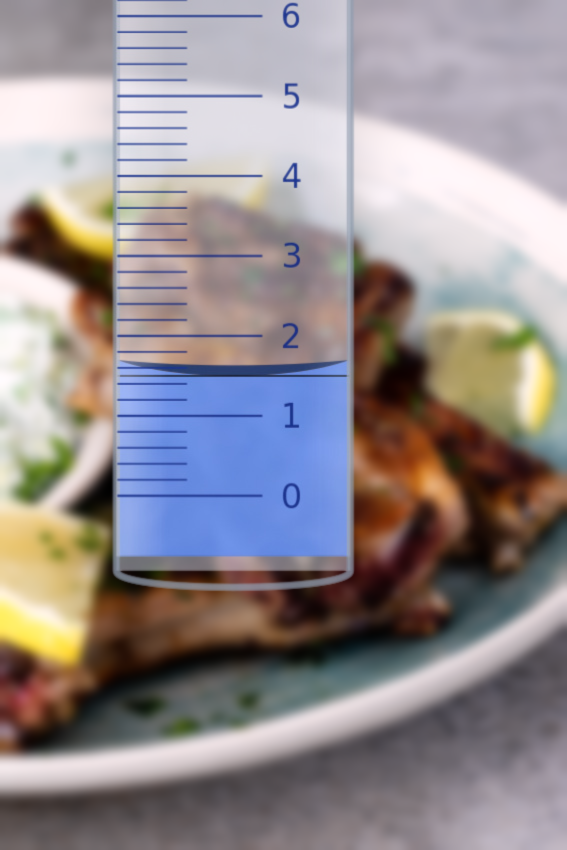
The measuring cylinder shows 1.5 mL
